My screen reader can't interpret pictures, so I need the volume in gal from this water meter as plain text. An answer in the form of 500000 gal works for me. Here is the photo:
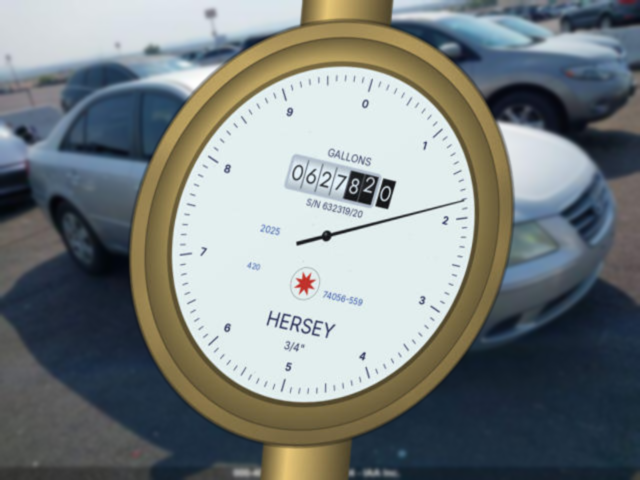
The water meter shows 627821.8 gal
